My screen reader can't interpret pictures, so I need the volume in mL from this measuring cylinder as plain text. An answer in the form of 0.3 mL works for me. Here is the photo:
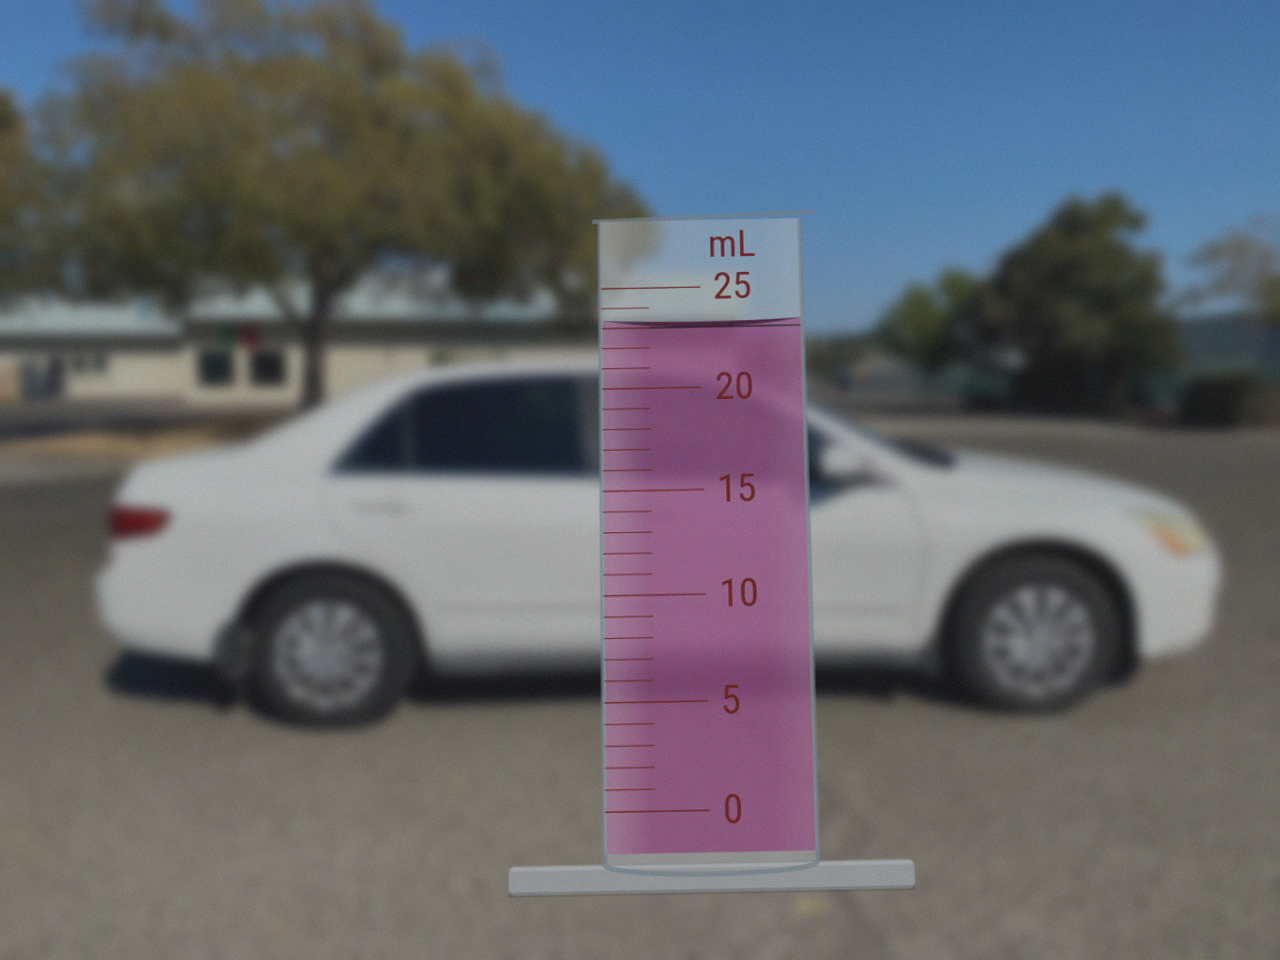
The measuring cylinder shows 23 mL
